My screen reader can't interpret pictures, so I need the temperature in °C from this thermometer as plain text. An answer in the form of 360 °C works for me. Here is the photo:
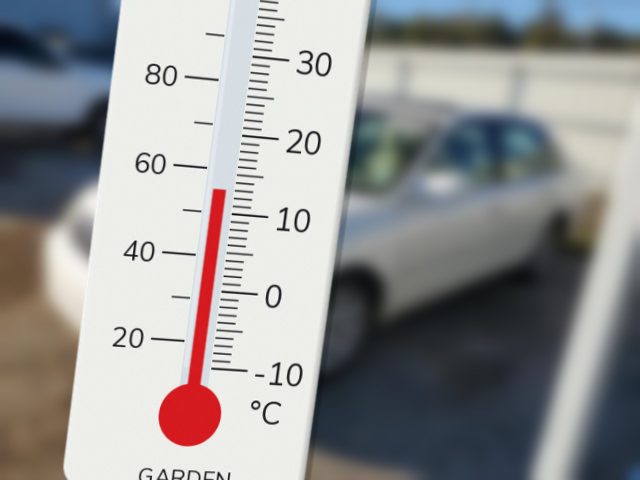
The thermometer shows 13 °C
